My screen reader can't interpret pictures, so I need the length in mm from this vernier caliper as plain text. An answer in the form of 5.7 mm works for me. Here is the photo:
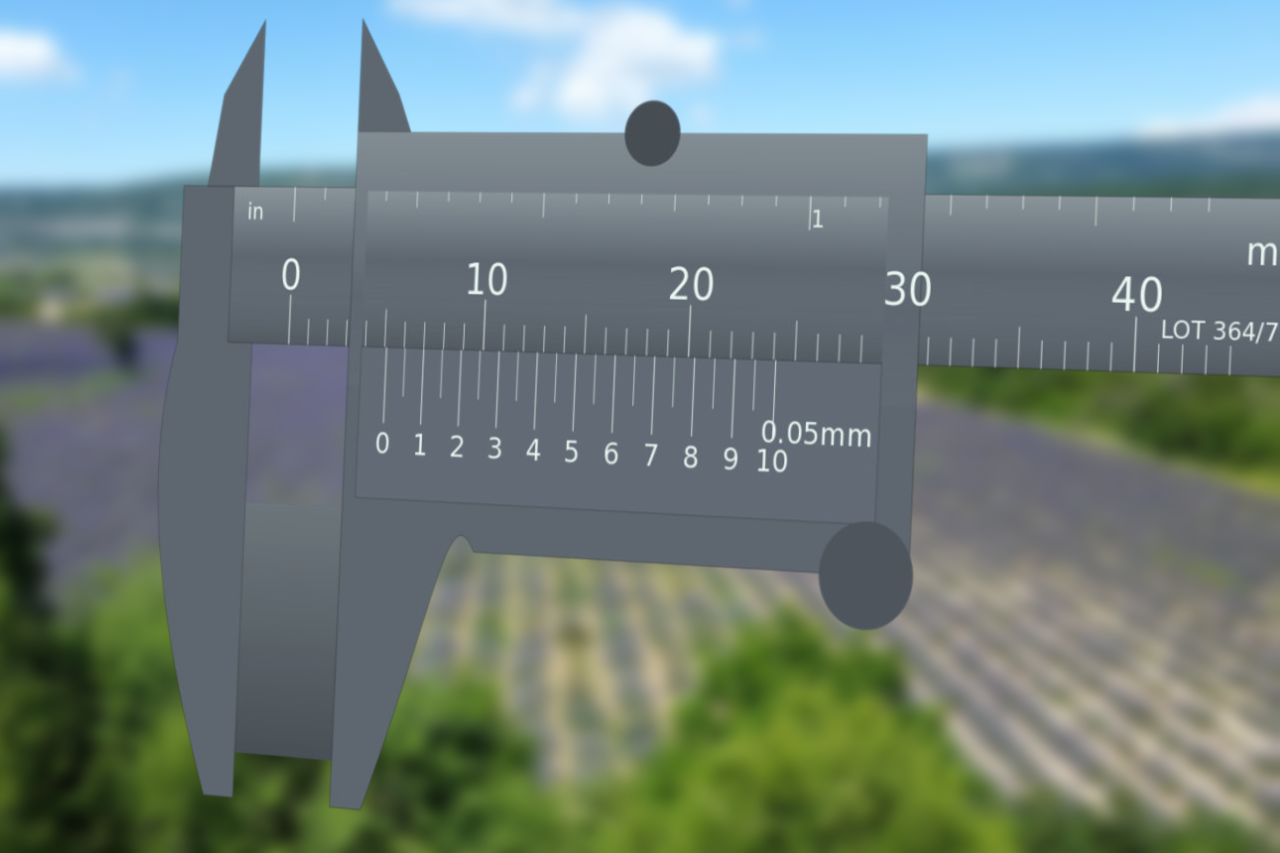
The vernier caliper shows 5.1 mm
